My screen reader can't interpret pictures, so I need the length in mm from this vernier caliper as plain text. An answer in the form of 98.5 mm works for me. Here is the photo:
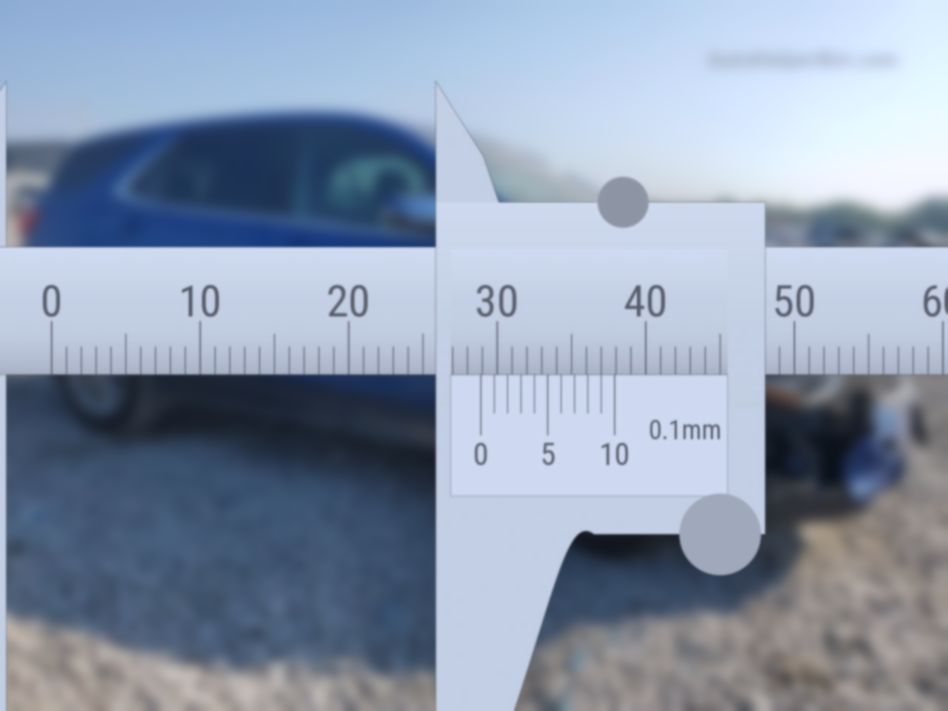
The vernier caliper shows 28.9 mm
